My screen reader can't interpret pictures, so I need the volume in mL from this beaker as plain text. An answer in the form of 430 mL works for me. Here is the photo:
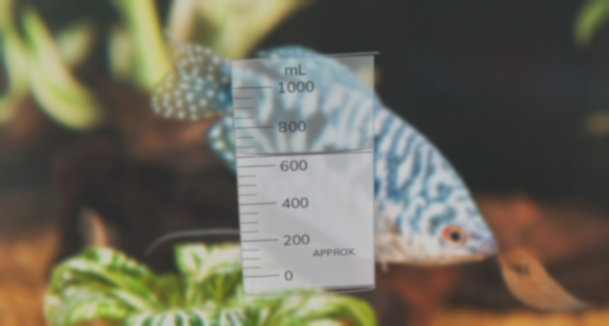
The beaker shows 650 mL
